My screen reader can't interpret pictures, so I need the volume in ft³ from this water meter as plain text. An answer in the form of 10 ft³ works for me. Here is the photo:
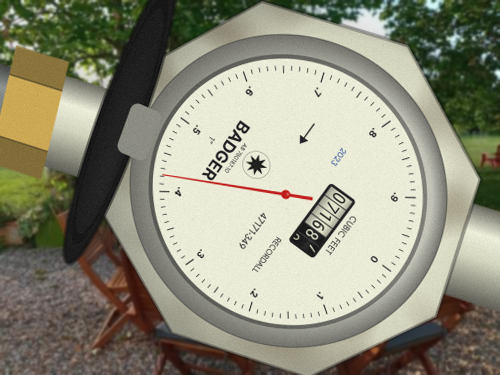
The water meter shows 71687.42 ft³
